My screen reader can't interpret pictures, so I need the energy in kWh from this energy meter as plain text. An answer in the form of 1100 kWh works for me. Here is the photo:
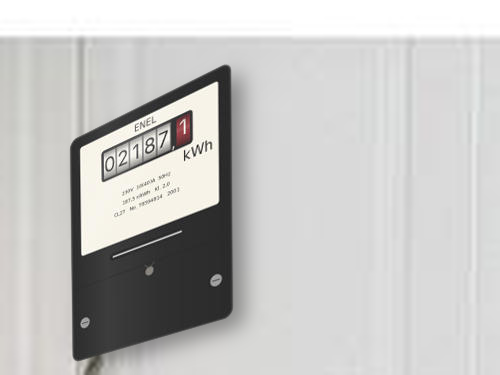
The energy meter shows 2187.1 kWh
